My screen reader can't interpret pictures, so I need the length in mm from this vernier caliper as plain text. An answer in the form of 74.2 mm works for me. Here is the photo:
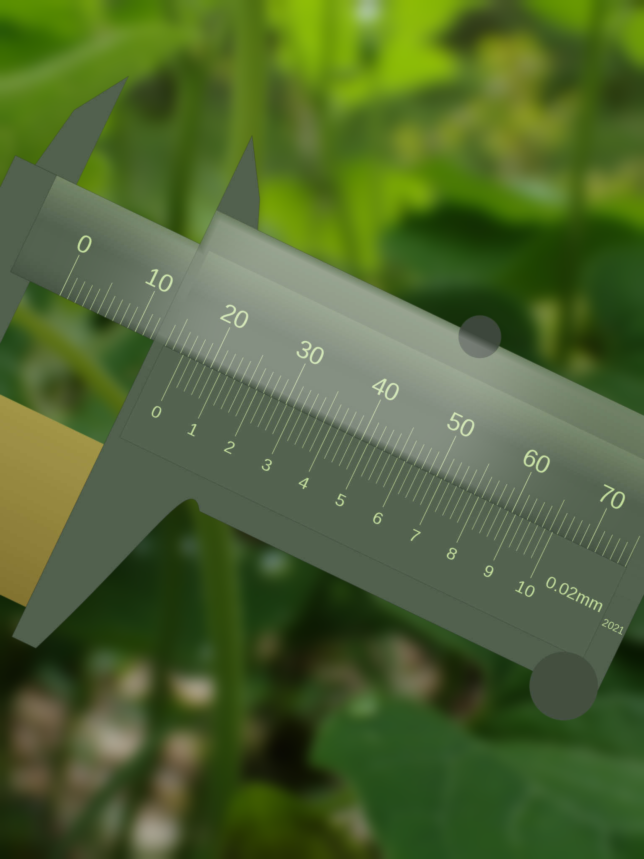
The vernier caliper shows 16.4 mm
